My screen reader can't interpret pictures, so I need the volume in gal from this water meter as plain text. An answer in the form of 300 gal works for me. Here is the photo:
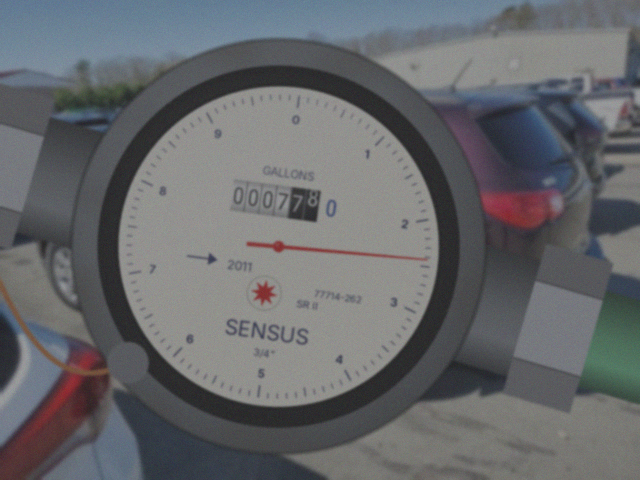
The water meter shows 7782.4 gal
